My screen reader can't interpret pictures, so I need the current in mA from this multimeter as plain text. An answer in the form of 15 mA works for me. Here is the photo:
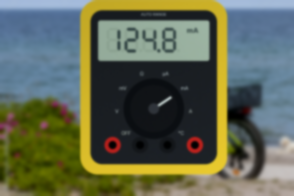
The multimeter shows 124.8 mA
